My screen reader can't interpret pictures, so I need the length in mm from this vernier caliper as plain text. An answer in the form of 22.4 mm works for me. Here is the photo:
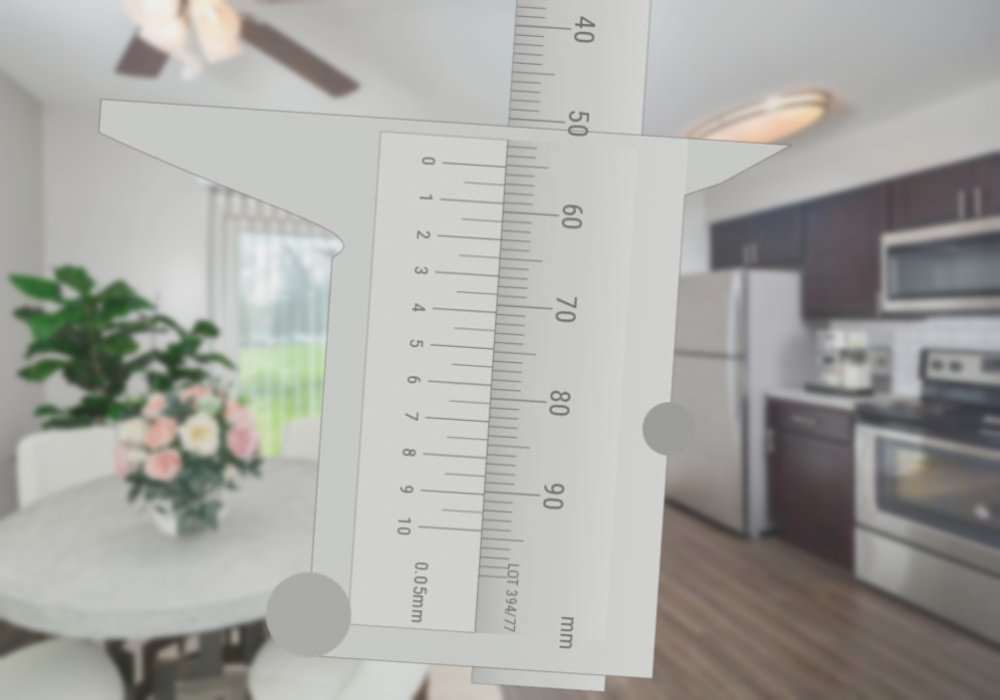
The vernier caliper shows 55.2 mm
